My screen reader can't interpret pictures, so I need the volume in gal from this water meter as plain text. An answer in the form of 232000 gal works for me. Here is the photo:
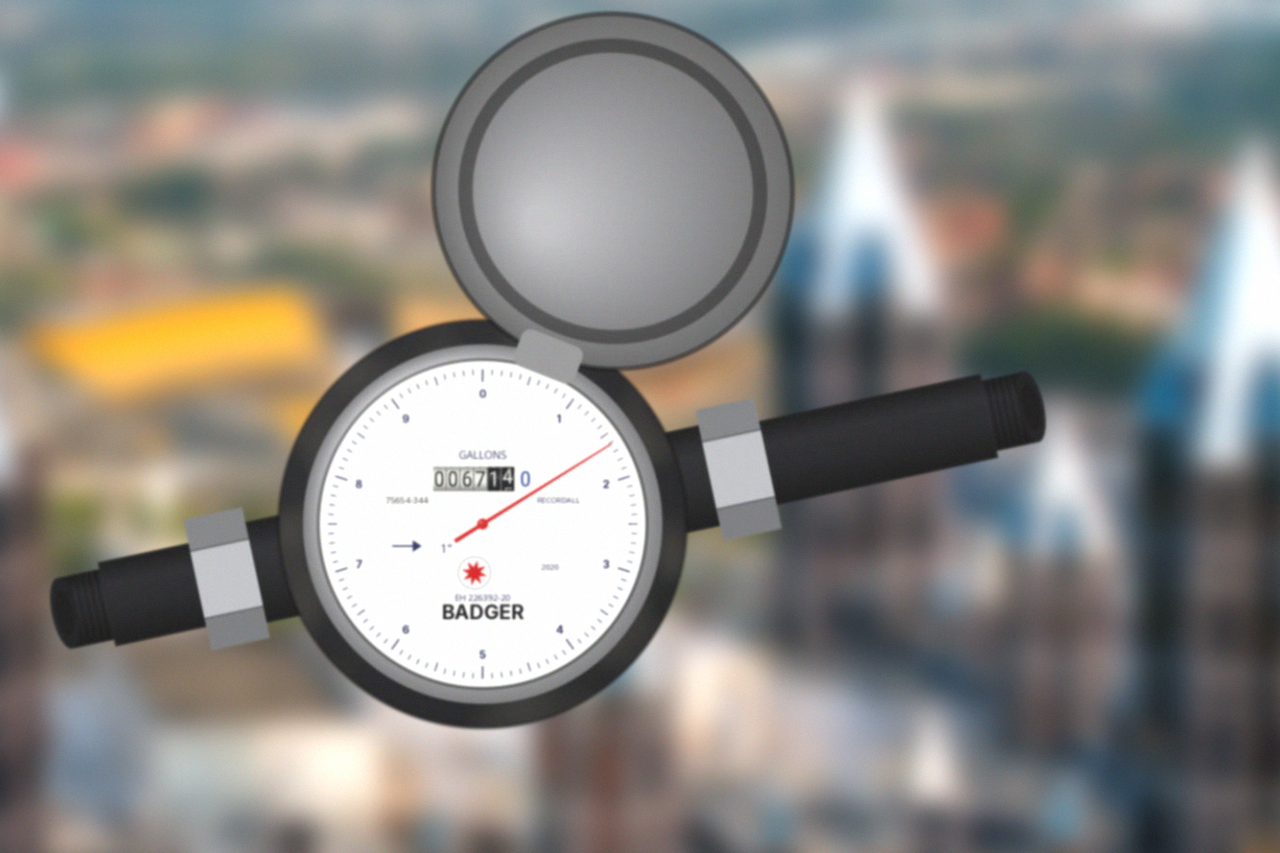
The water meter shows 67141.6 gal
